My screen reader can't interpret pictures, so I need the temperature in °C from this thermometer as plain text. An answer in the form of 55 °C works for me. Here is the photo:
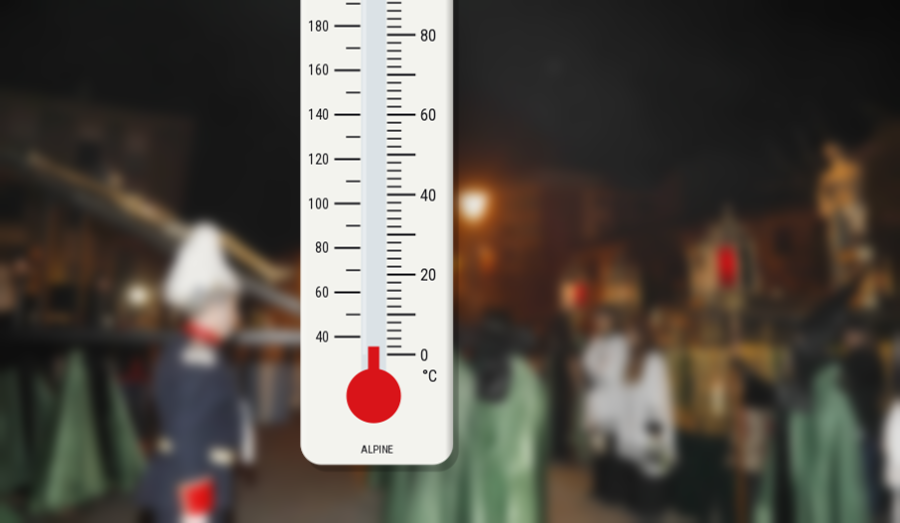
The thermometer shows 2 °C
